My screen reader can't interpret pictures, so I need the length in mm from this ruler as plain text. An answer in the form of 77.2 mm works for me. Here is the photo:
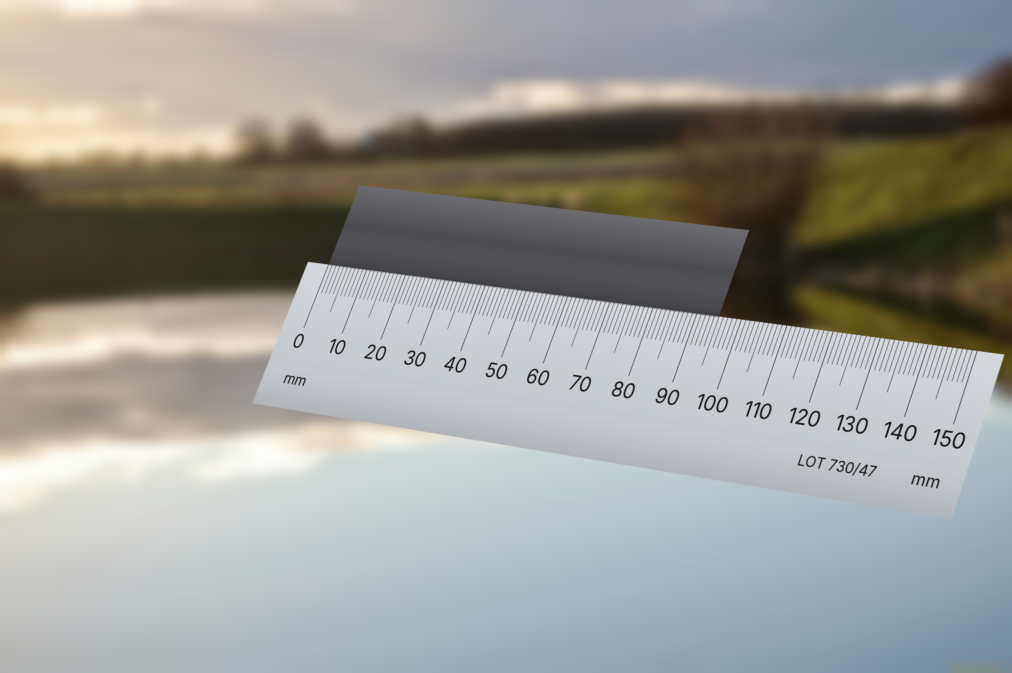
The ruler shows 95 mm
